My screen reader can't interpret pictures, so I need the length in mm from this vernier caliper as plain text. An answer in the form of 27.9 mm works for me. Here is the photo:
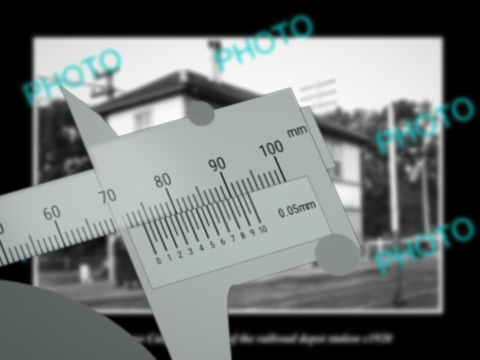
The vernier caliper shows 74.0 mm
